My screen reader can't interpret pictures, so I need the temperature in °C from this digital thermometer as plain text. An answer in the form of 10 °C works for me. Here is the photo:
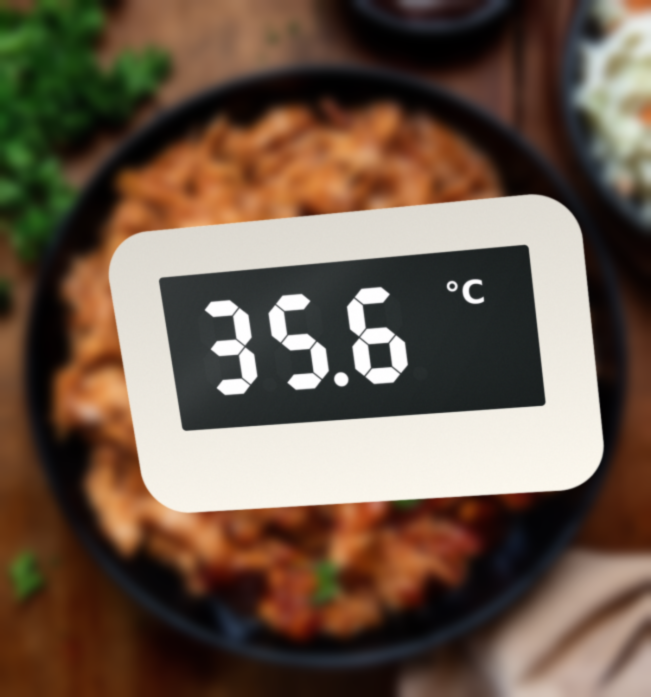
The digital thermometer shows 35.6 °C
